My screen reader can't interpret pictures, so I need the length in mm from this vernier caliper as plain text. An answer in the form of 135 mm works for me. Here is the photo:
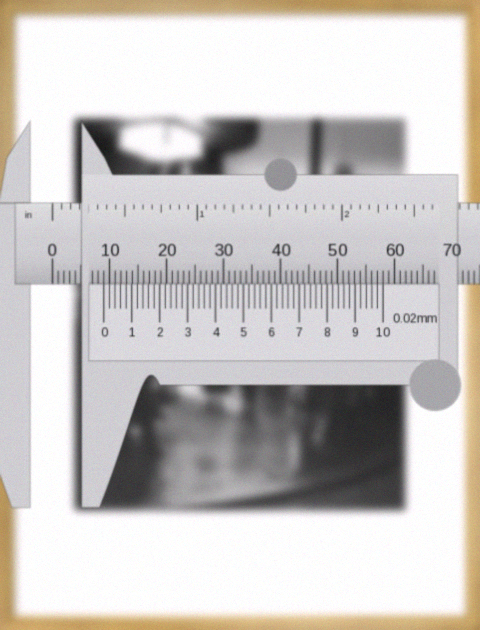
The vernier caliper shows 9.0 mm
